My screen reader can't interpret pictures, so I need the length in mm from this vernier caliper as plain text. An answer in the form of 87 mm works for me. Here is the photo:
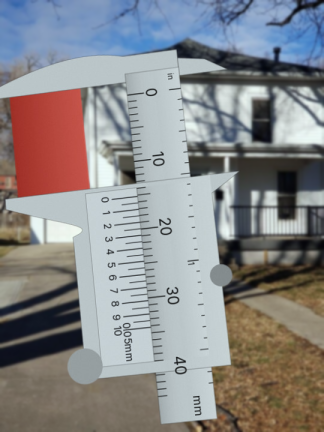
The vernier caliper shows 15.2 mm
